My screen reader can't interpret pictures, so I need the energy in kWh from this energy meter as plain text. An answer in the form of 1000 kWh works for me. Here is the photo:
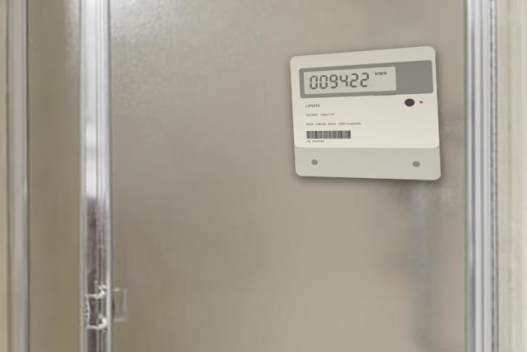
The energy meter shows 9422 kWh
